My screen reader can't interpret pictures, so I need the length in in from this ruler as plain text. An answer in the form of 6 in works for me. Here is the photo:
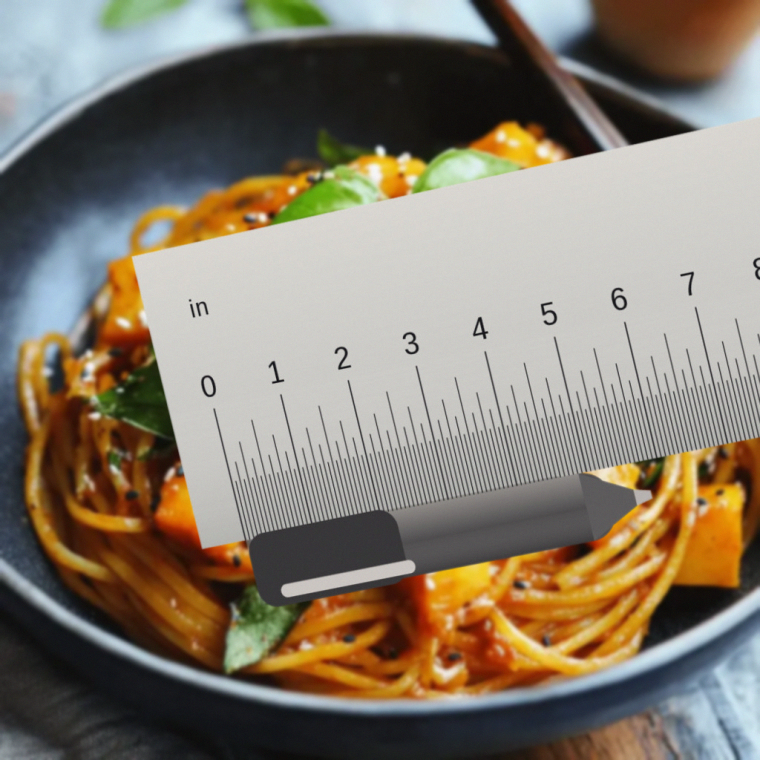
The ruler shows 5.8125 in
